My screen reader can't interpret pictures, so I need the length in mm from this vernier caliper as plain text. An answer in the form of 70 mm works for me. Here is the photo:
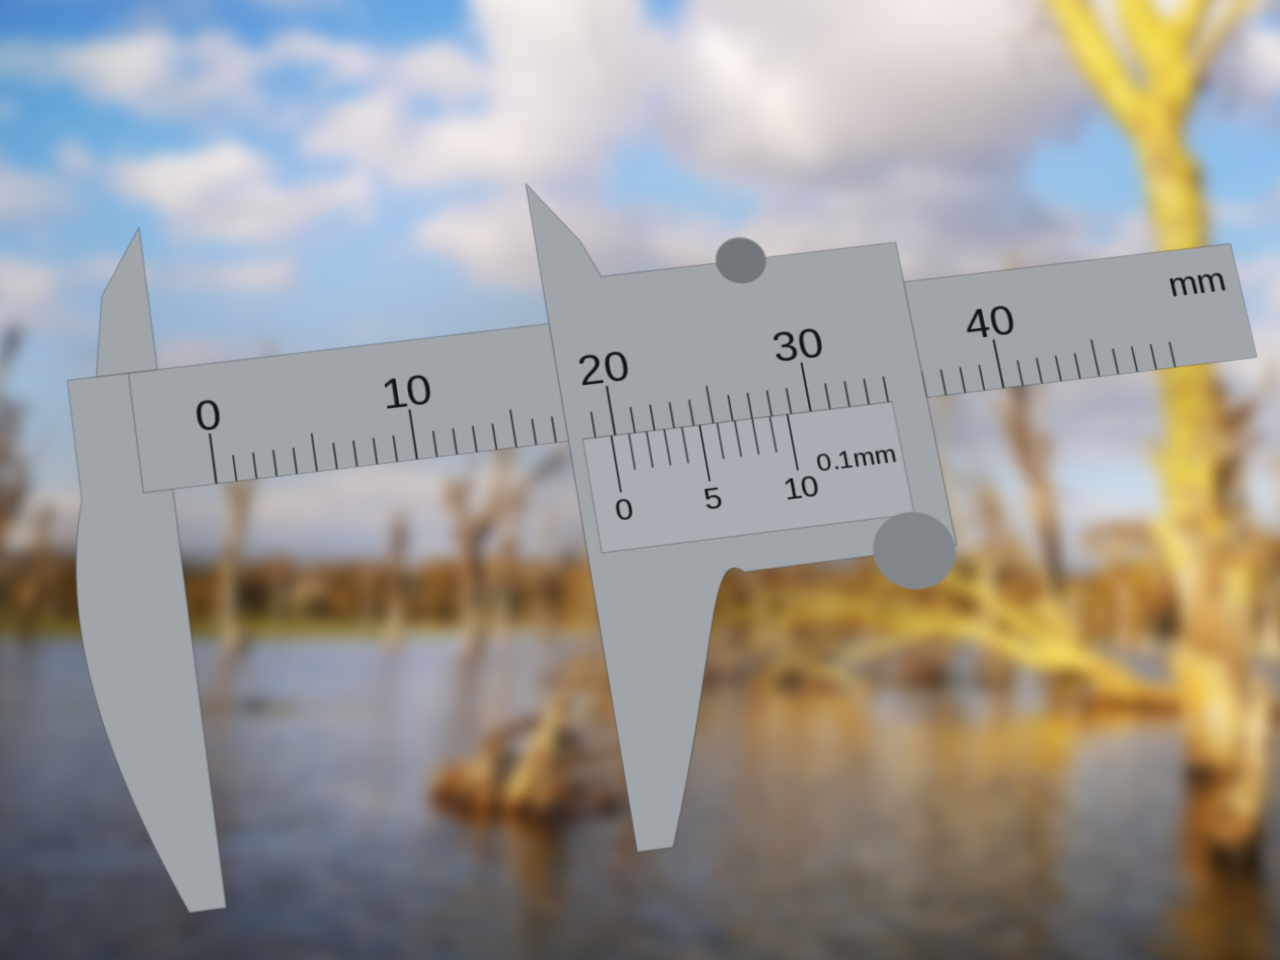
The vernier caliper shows 19.8 mm
